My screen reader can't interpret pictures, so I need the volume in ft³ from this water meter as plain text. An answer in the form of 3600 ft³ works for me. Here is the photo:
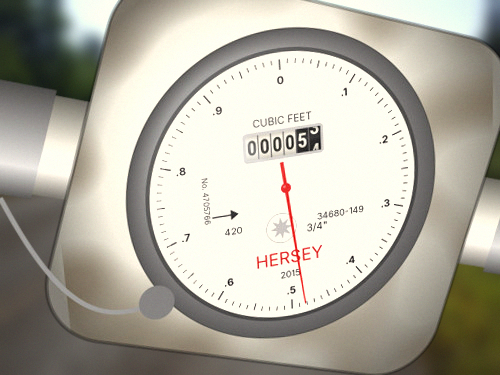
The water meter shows 53.48 ft³
